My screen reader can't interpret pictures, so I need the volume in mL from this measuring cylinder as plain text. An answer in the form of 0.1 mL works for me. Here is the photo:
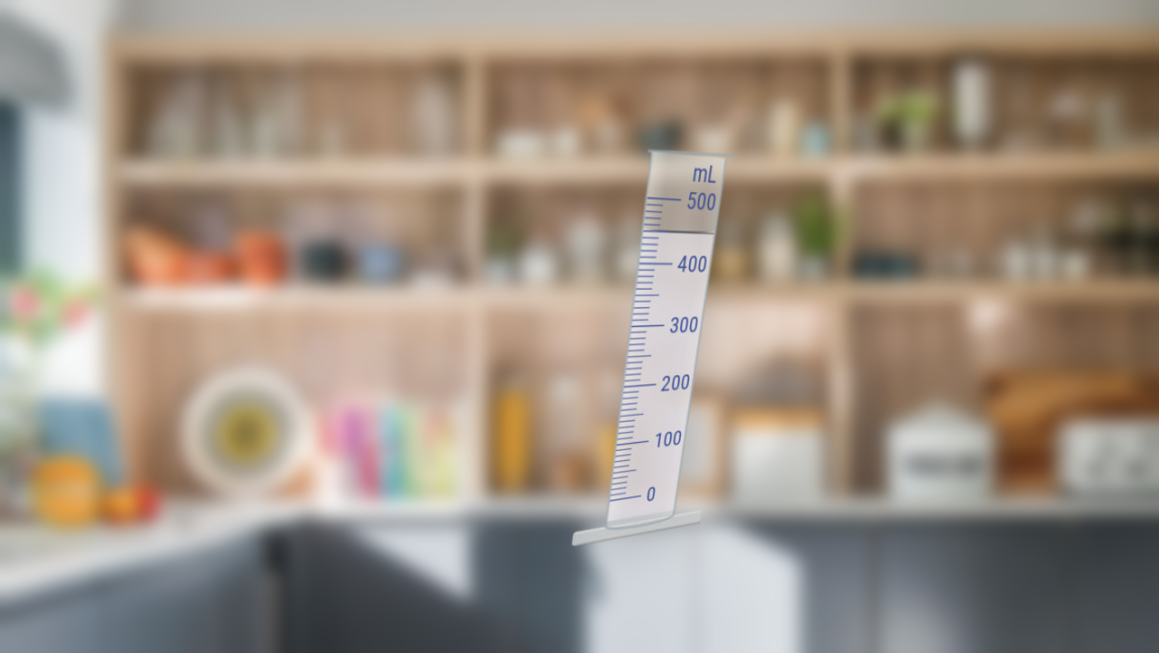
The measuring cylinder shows 450 mL
